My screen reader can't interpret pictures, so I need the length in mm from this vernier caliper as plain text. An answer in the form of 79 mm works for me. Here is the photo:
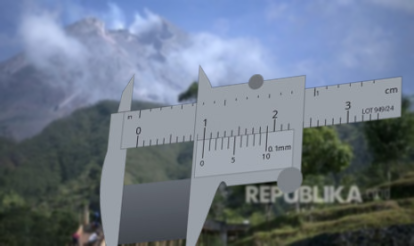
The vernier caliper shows 10.0 mm
